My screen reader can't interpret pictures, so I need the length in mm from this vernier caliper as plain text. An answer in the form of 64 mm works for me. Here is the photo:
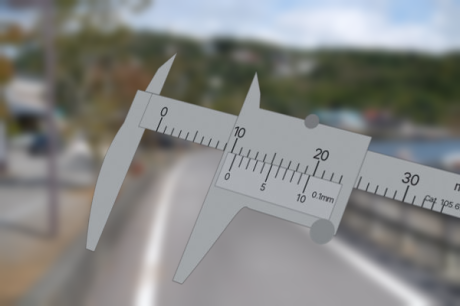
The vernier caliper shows 10.6 mm
